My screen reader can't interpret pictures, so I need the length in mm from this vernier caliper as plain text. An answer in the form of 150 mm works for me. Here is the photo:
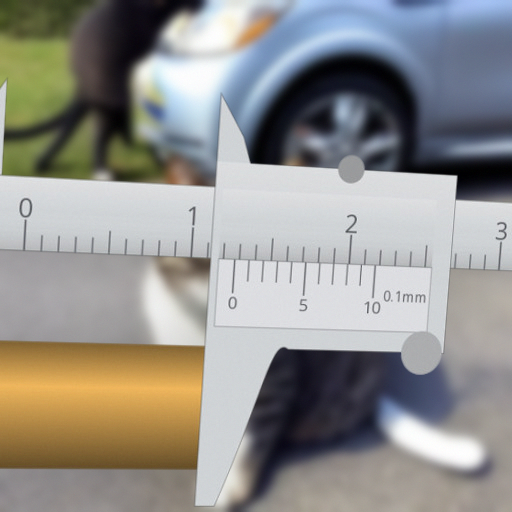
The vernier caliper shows 12.7 mm
